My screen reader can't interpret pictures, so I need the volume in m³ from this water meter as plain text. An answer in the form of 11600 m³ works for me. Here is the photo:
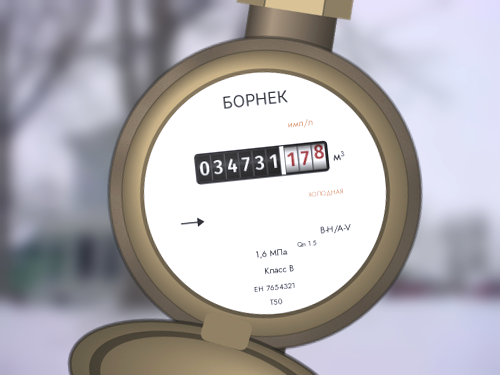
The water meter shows 34731.178 m³
